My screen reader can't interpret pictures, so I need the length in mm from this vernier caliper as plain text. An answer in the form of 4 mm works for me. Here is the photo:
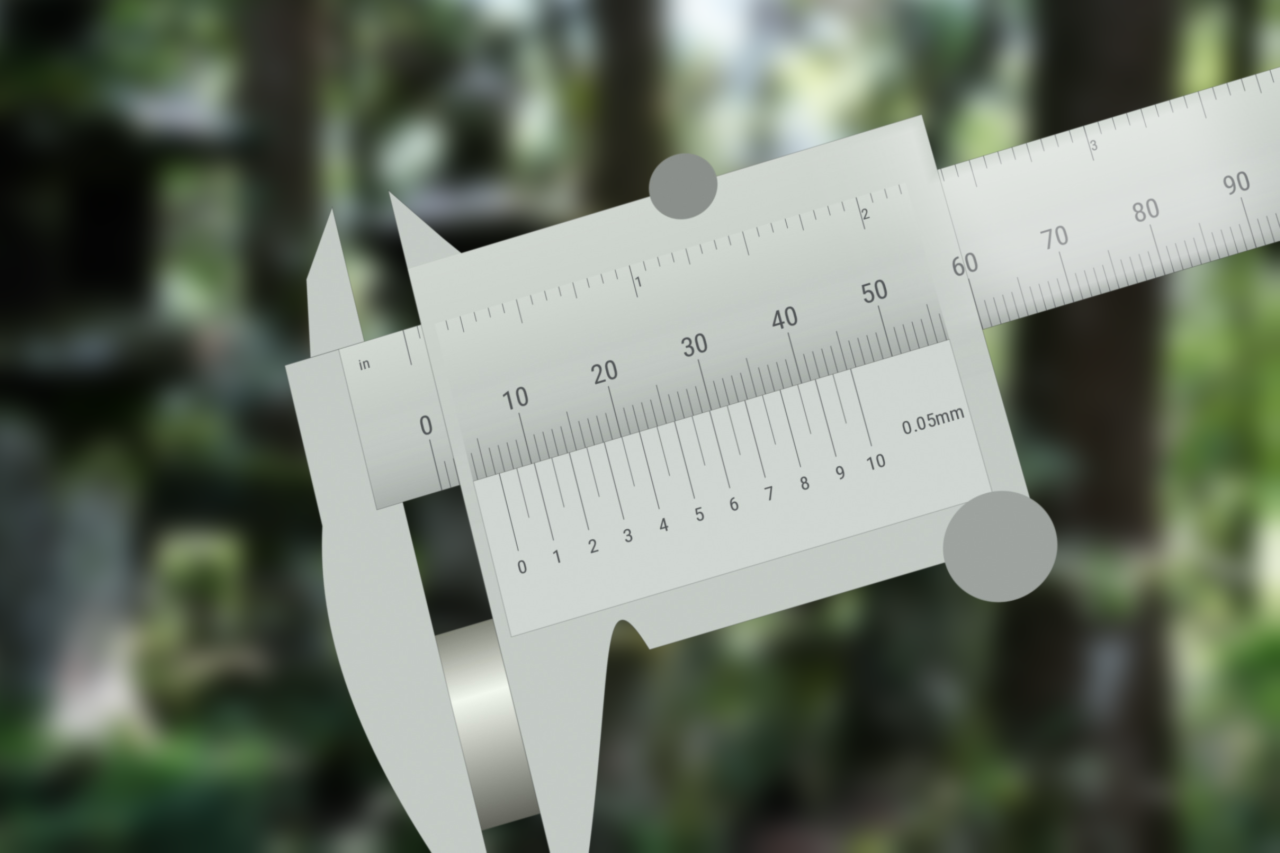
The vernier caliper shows 6.4 mm
